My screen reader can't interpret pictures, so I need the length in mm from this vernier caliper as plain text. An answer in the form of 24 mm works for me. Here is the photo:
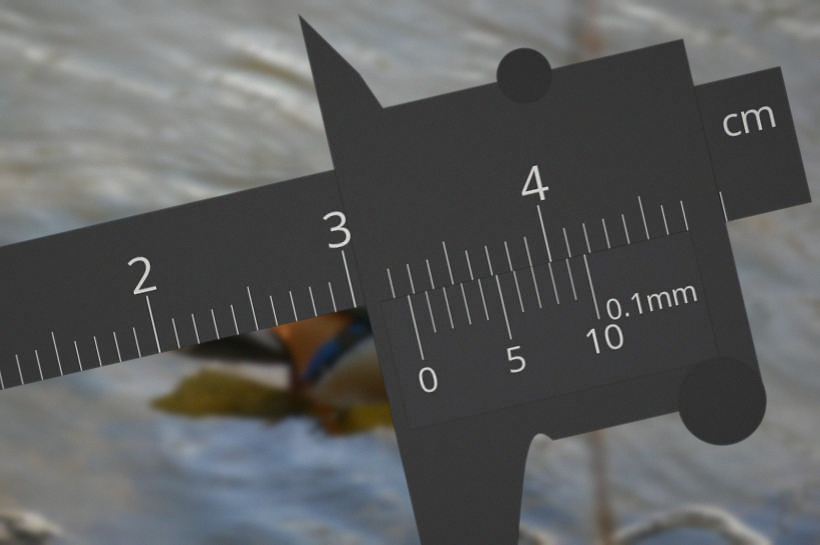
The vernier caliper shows 32.7 mm
